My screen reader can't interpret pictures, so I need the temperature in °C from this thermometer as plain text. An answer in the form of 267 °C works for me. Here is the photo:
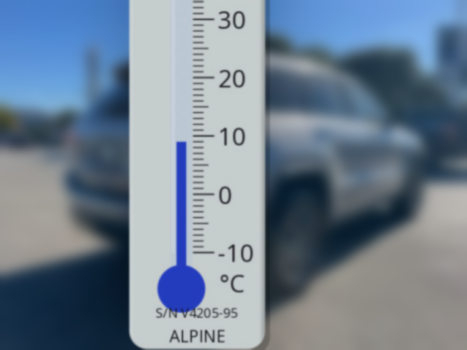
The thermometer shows 9 °C
